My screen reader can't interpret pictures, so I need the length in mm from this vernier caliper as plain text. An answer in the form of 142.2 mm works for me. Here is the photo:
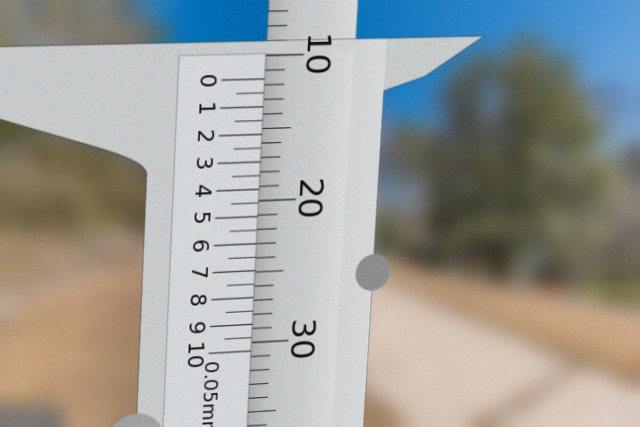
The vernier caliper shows 11.6 mm
